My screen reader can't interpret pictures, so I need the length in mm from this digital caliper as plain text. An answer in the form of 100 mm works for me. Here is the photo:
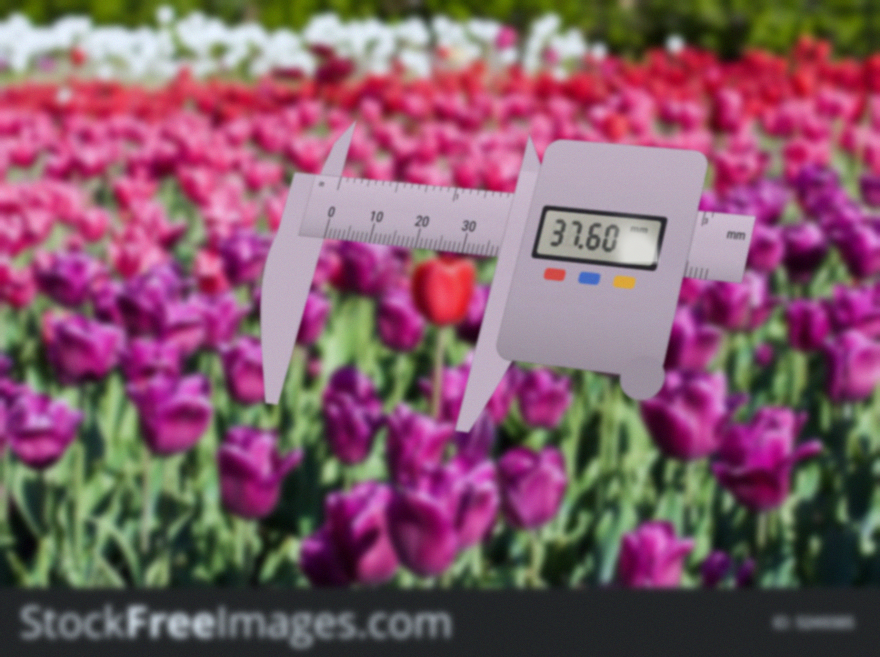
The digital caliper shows 37.60 mm
